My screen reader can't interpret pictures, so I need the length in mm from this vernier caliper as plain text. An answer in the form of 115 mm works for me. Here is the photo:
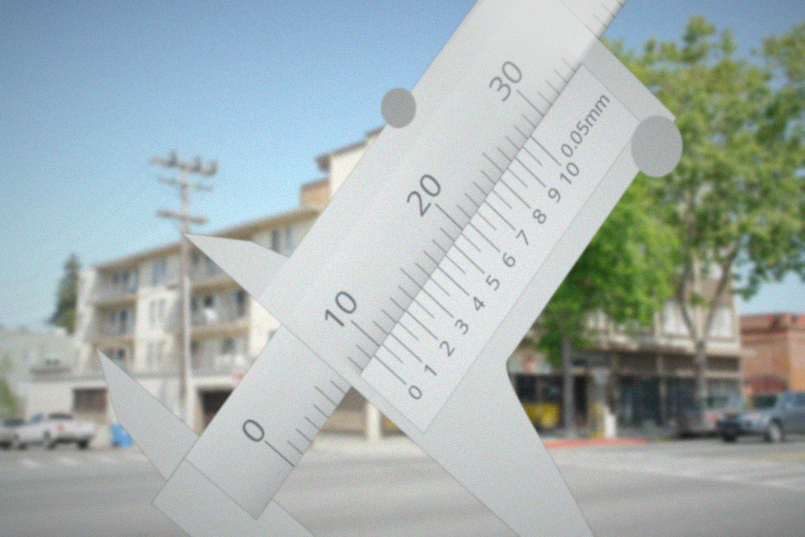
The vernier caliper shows 9.3 mm
